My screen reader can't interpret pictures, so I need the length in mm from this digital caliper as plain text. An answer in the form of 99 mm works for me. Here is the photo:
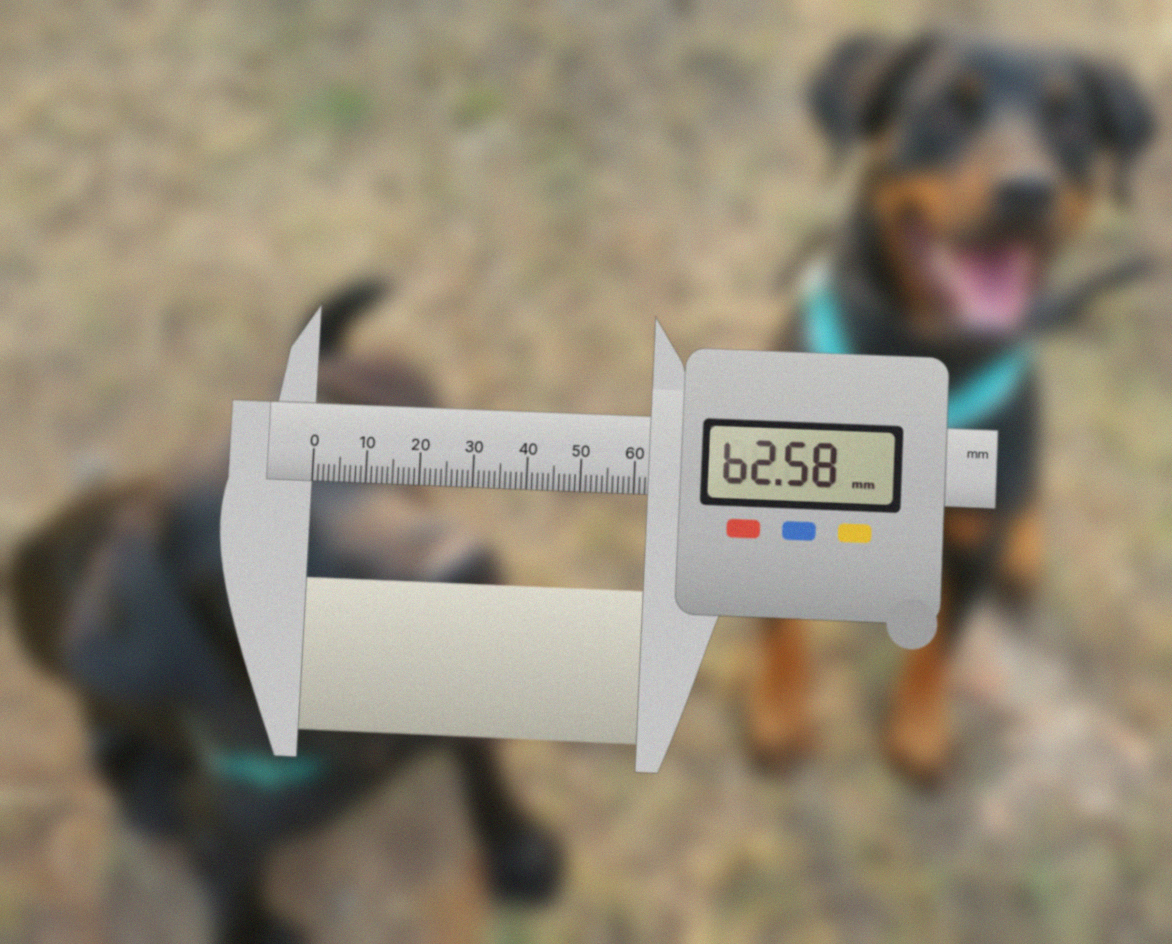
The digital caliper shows 62.58 mm
